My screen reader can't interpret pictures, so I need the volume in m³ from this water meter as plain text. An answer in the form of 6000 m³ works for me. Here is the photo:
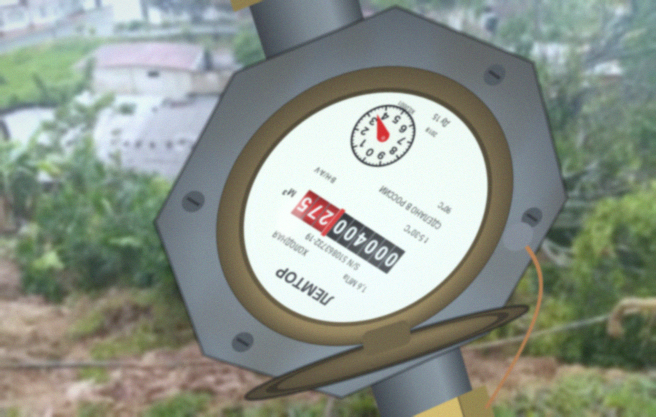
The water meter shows 400.2753 m³
